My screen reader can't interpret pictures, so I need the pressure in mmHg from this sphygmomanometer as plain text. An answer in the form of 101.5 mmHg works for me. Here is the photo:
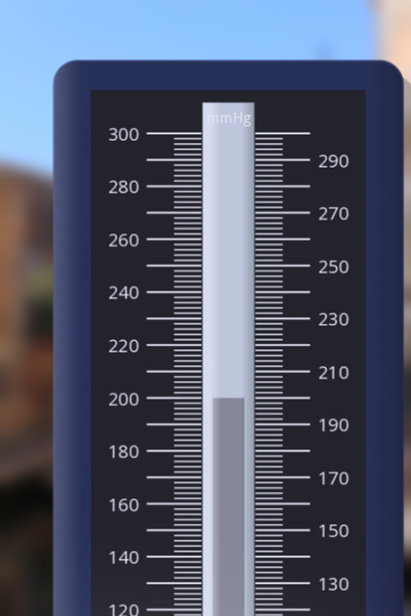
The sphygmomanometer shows 200 mmHg
